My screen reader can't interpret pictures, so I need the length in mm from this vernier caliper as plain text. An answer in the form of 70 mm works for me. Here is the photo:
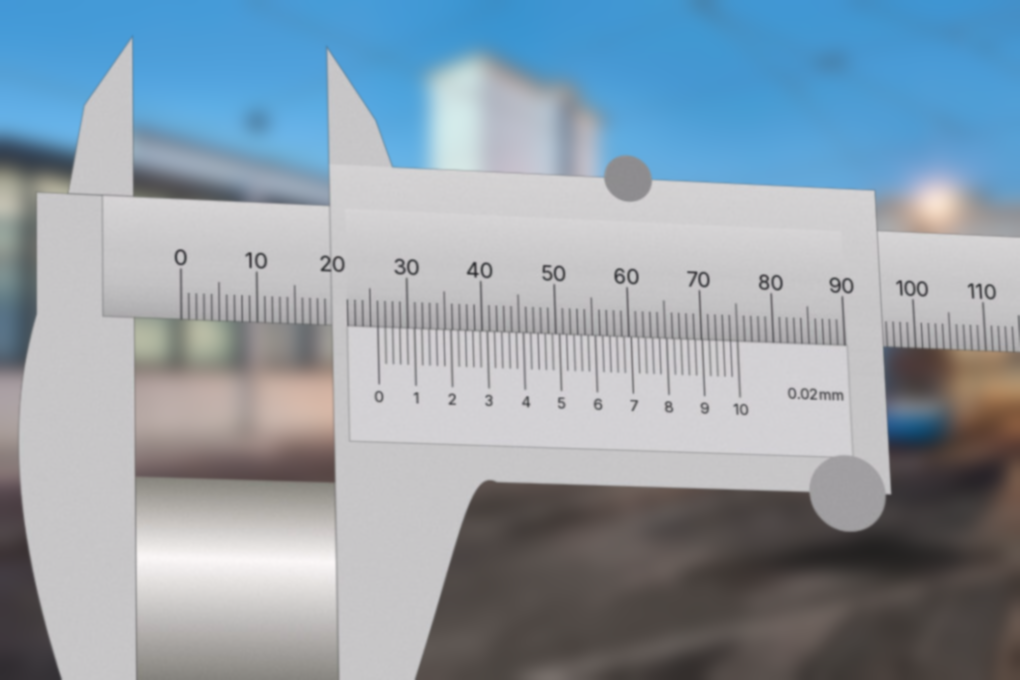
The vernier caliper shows 26.0 mm
